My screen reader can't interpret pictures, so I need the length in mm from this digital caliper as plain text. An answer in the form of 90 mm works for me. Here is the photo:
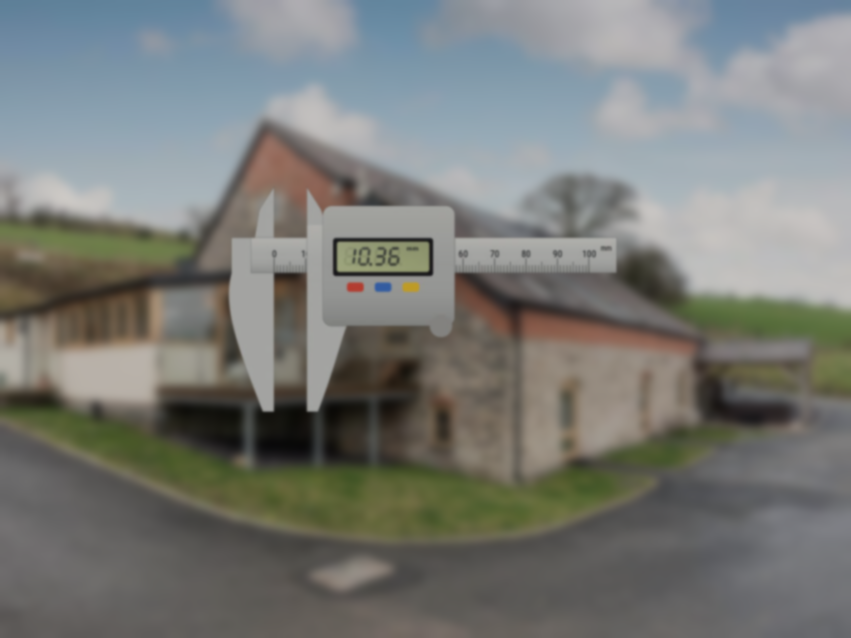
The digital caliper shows 10.36 mm
